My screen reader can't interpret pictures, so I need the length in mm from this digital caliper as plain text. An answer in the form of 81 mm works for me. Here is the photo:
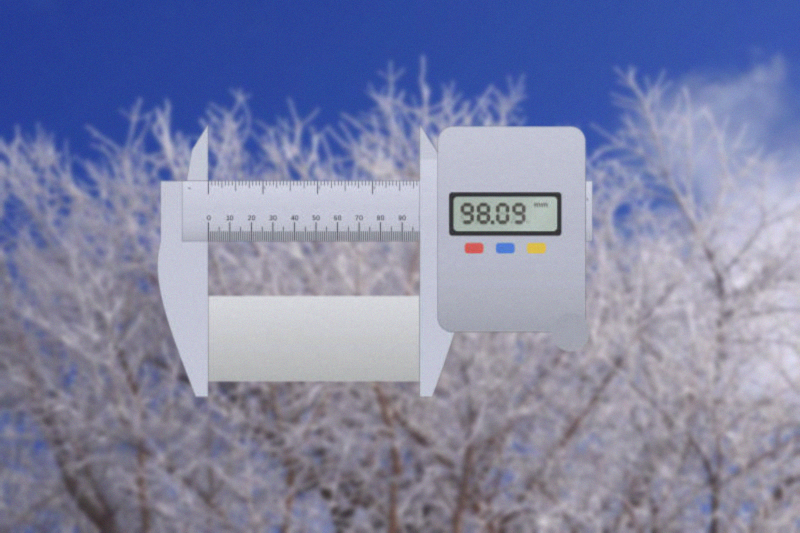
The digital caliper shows 98.09 mm
